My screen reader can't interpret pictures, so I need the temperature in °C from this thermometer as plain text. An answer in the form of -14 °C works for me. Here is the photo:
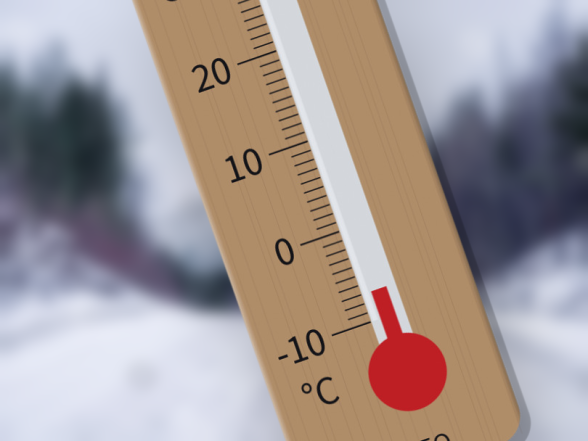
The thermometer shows -7 °C
